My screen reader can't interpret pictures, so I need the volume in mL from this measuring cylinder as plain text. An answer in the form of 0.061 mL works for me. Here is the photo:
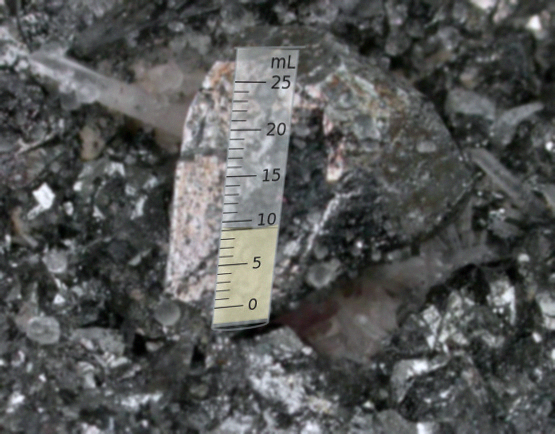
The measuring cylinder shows 9 mL
